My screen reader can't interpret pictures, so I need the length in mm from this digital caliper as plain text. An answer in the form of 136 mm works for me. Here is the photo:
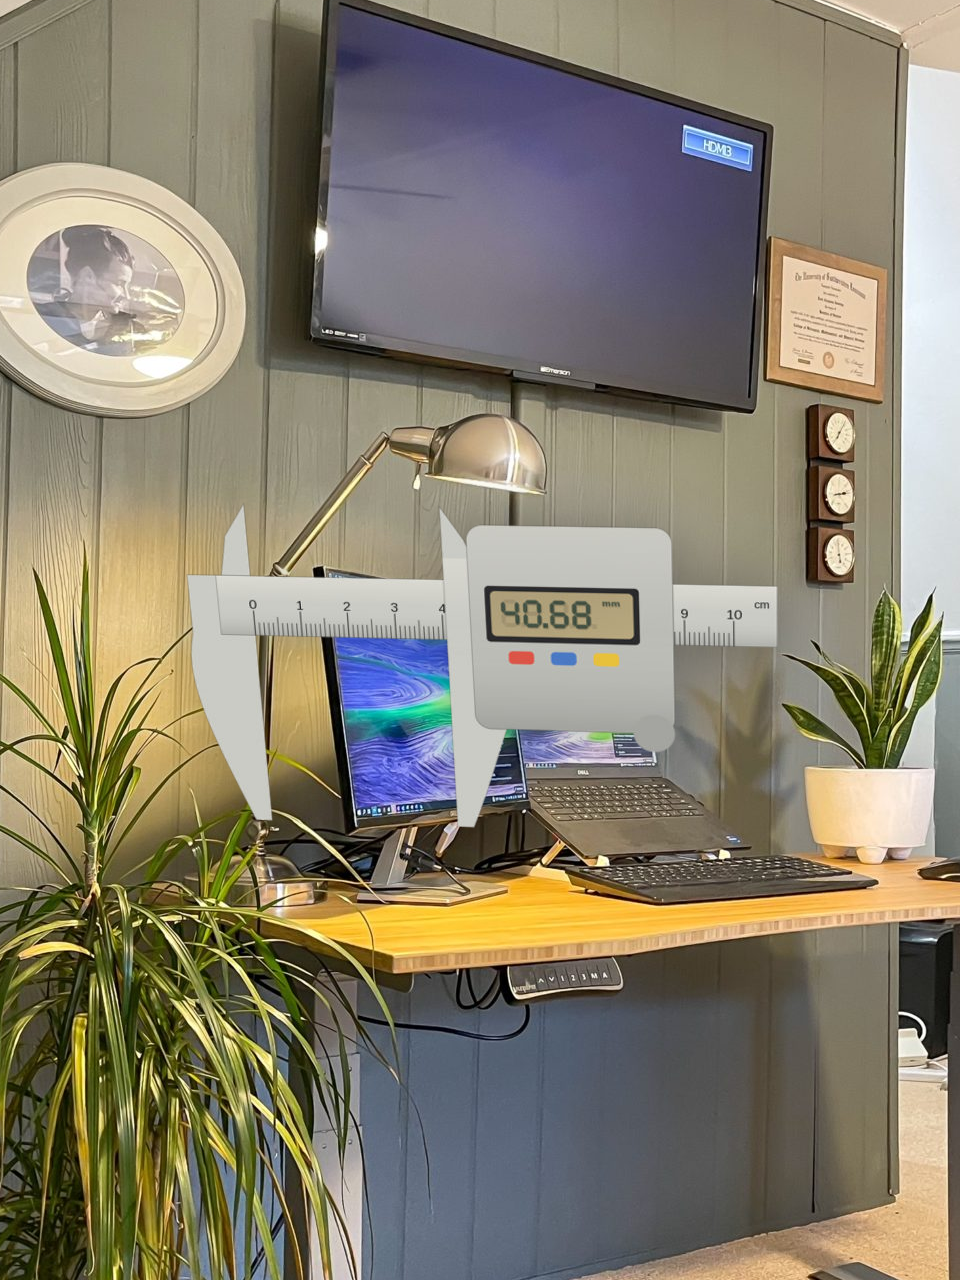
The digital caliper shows 40.68 mm
